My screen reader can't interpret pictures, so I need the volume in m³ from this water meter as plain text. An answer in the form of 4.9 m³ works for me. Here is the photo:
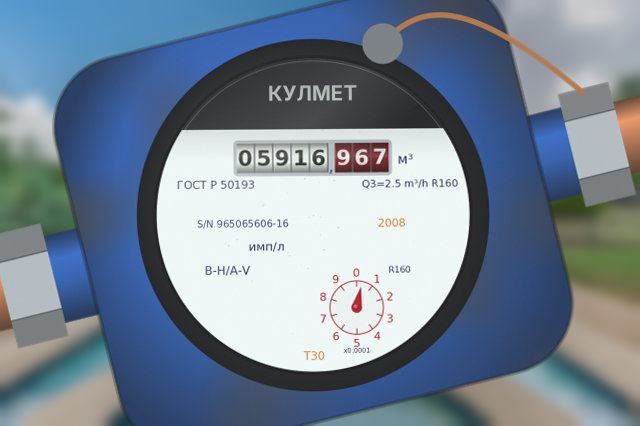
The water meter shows 5916.9670 m³
